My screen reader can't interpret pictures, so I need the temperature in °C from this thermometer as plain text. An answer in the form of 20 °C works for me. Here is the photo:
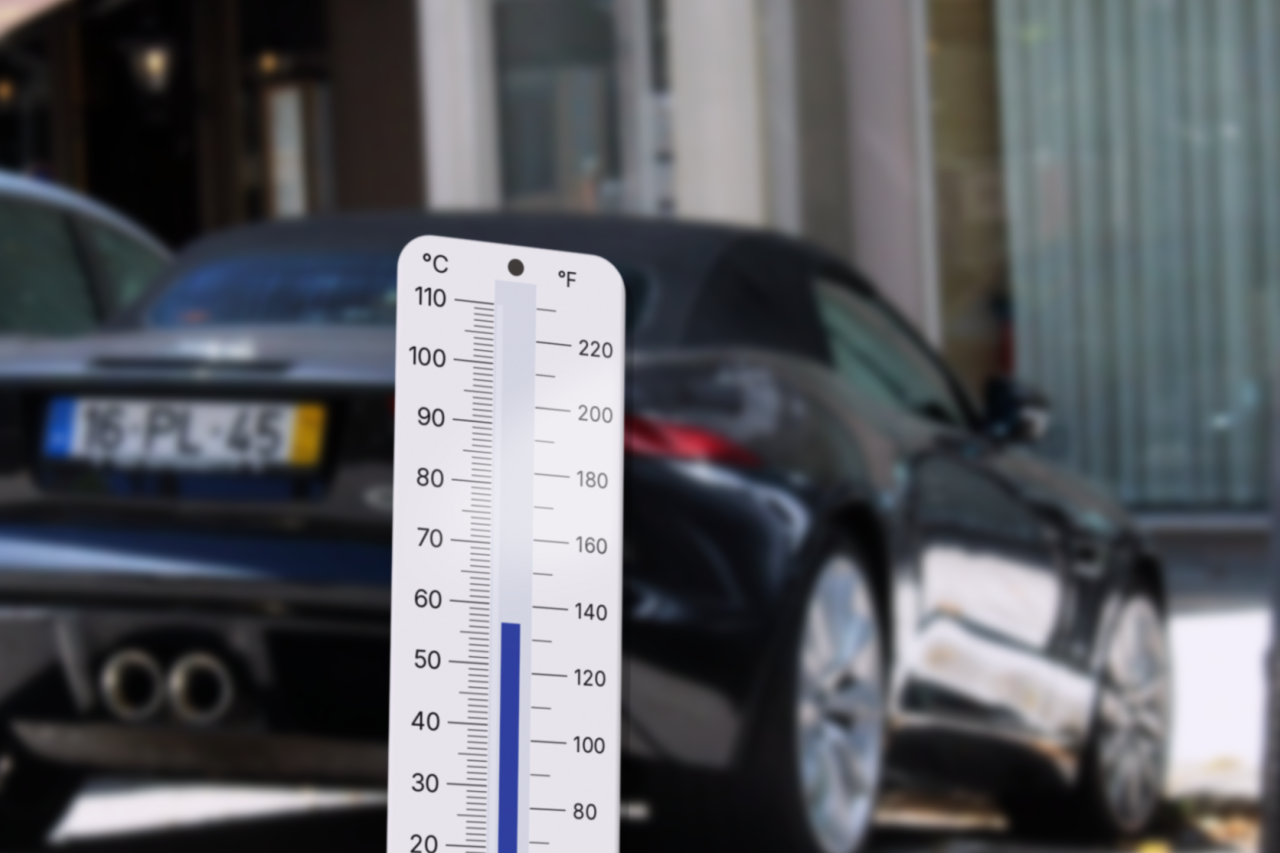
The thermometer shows 57 °C
